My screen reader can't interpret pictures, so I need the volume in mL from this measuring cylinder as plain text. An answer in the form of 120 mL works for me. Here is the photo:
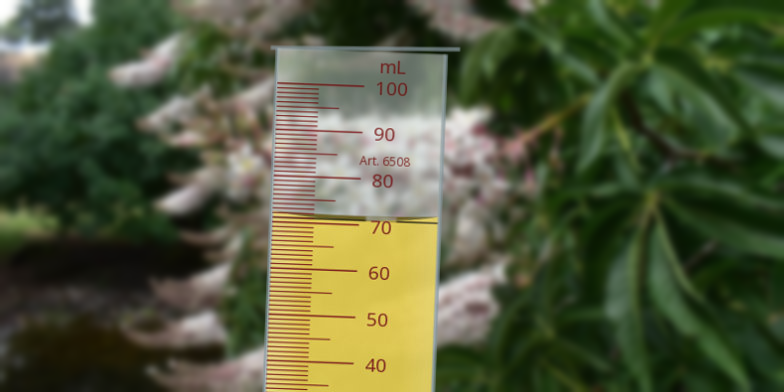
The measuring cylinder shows 71 mL
